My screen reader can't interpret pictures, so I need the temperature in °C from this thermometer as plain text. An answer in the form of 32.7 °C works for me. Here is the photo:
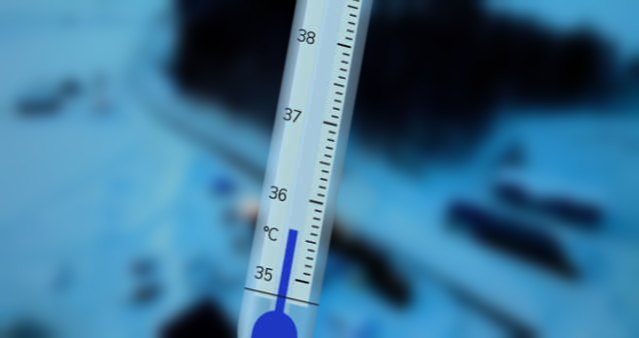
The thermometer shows 35.6 °C
